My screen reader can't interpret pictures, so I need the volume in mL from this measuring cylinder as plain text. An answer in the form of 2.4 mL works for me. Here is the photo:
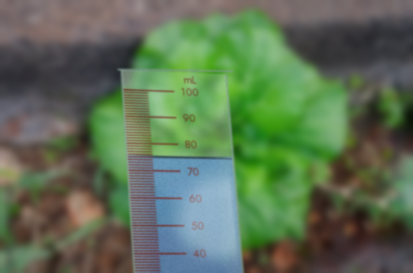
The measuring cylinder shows 75 mL
